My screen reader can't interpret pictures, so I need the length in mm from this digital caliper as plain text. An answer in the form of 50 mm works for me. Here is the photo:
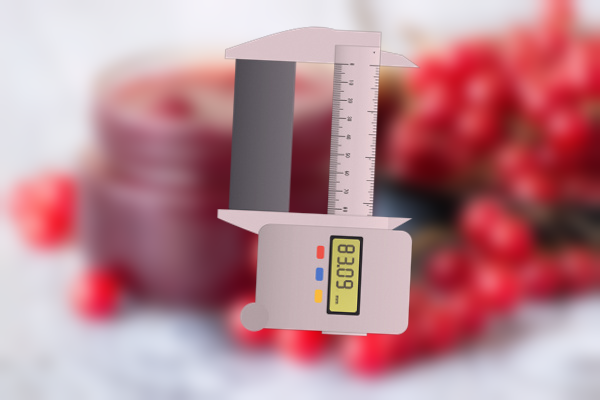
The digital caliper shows 83.09 mm
